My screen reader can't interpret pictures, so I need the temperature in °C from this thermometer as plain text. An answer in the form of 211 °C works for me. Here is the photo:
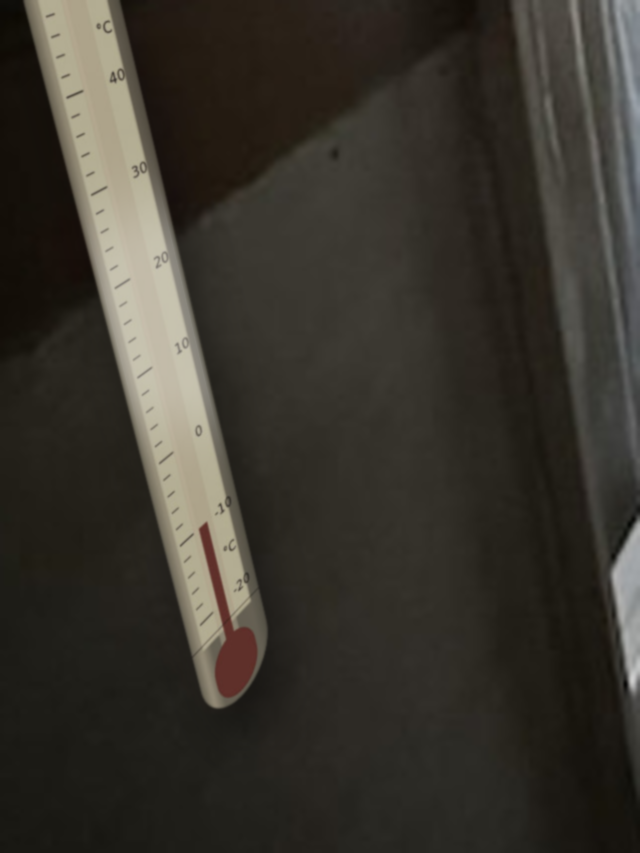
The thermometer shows -10 °C
